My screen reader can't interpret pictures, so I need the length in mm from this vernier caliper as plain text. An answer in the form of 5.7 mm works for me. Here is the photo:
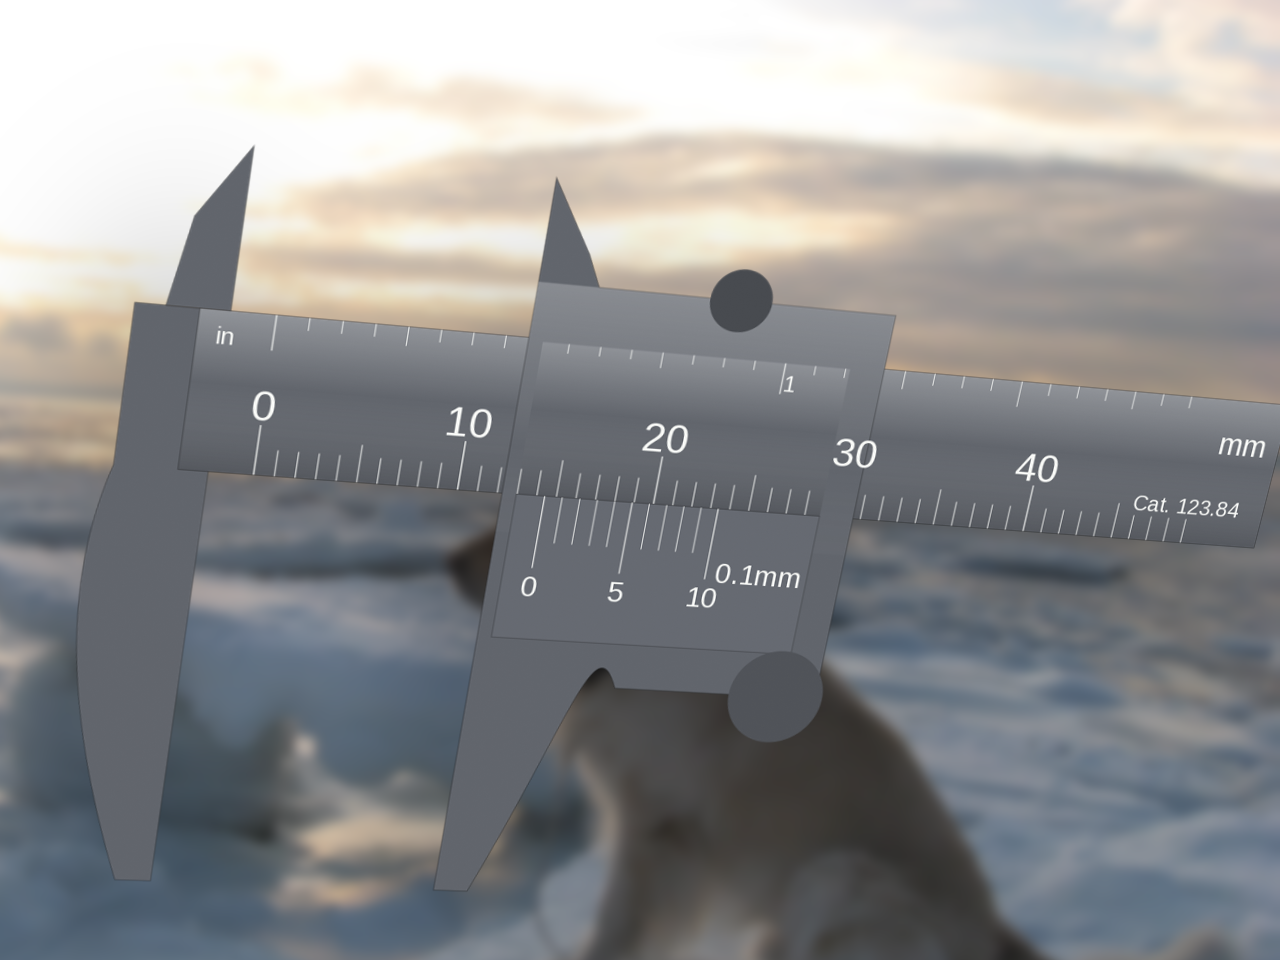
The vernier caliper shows 14.4 mm
